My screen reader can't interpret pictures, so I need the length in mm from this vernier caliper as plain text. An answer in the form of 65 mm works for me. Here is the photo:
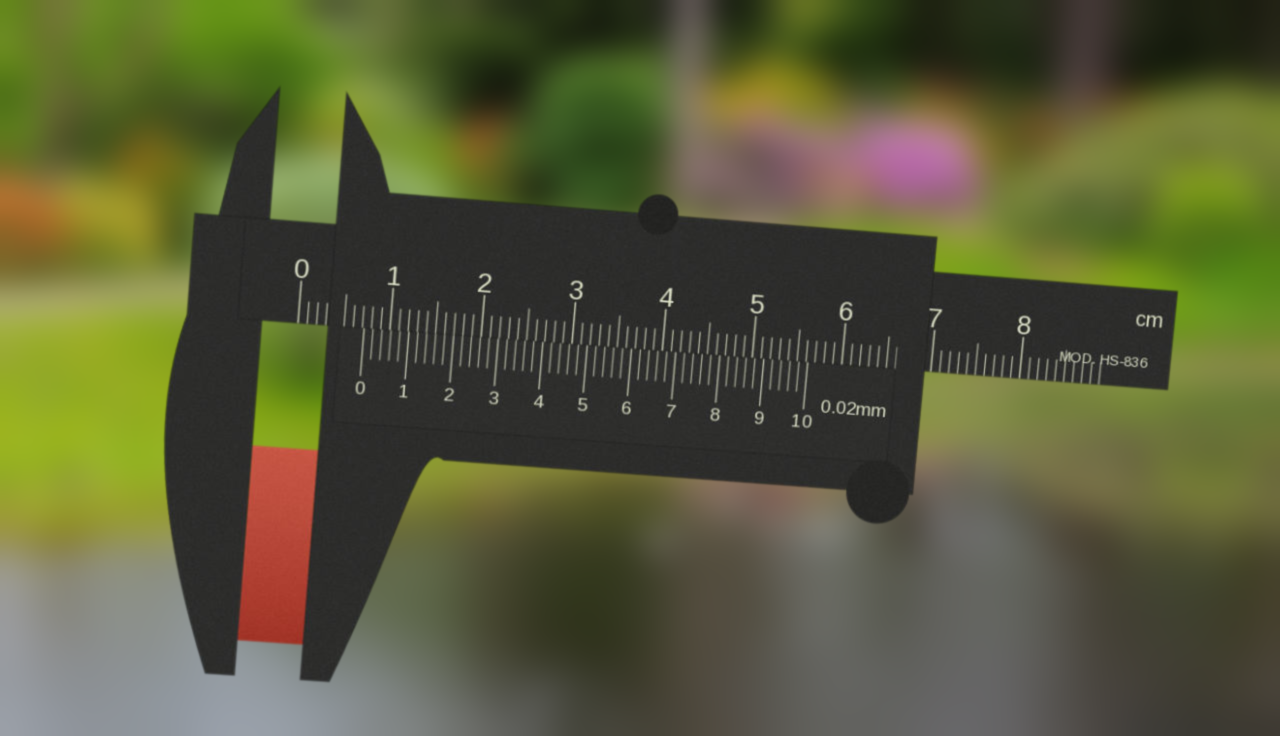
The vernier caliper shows 7.2 mm
